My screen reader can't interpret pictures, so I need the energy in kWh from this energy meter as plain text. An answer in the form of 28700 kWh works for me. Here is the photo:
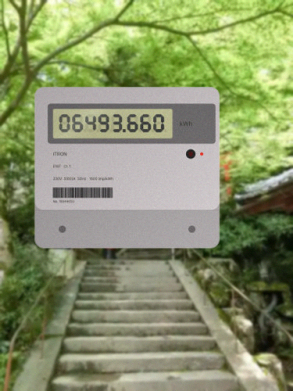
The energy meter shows 6493.660 kWh
